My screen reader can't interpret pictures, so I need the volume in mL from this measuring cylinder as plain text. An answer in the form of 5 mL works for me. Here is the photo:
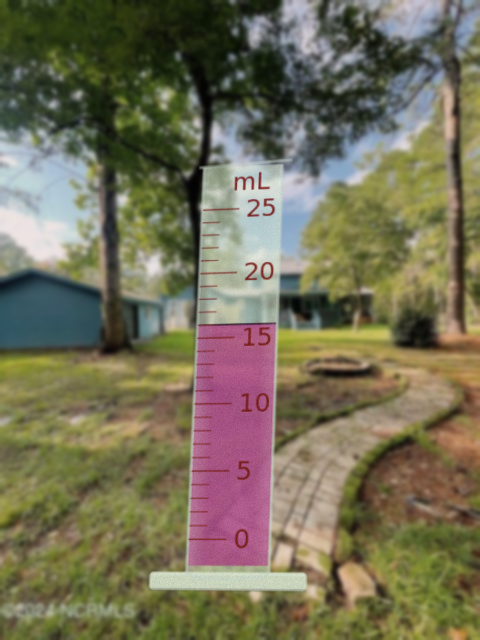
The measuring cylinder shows 16 mL
